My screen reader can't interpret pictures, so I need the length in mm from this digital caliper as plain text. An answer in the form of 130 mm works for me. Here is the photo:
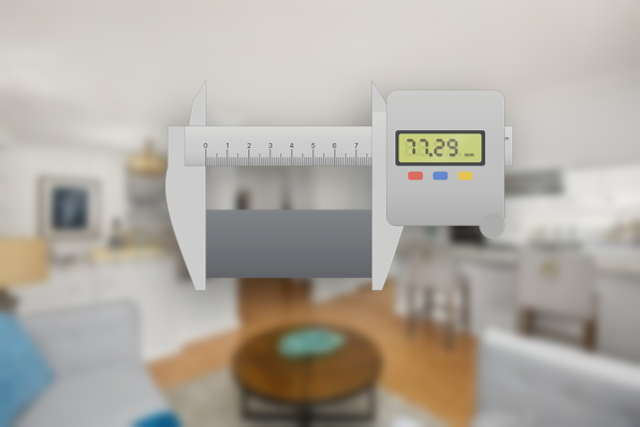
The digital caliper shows 77.29 mm
